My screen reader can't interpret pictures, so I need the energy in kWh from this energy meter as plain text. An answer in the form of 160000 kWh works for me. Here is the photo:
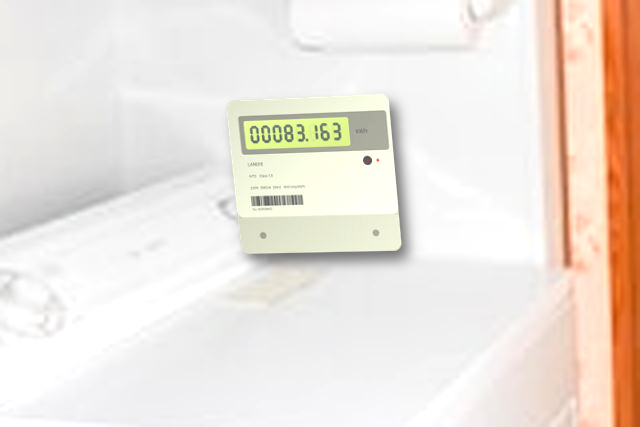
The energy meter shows 83.163 kWh
